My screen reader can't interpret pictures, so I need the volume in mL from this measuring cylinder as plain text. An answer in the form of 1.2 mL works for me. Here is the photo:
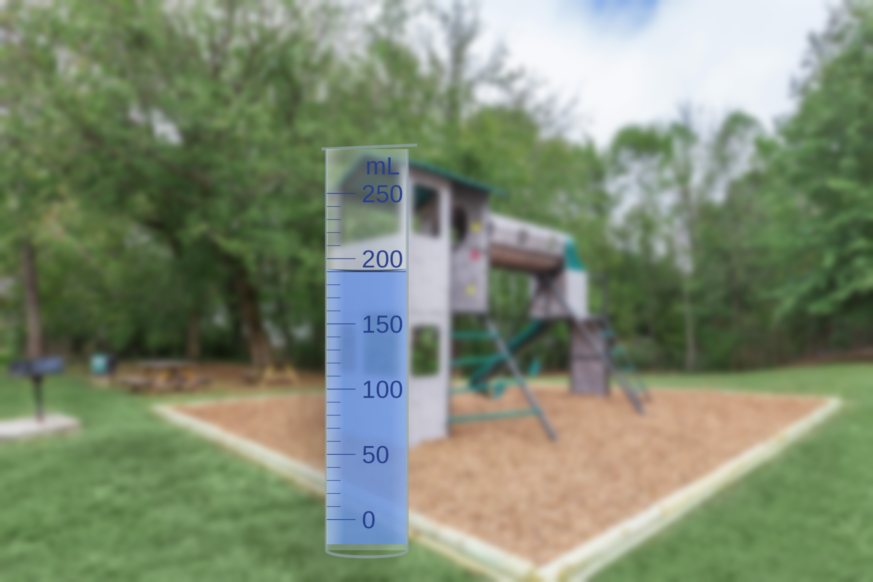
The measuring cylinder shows 190 mL
